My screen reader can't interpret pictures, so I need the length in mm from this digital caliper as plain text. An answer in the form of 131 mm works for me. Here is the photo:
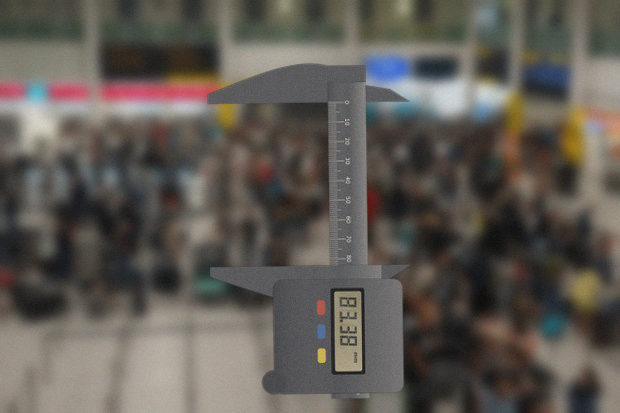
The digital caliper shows 83.38 mm
